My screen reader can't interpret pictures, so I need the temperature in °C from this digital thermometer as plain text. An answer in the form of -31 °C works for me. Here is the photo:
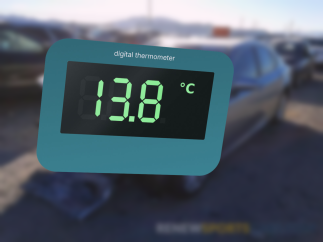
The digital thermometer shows 13.8 °C
